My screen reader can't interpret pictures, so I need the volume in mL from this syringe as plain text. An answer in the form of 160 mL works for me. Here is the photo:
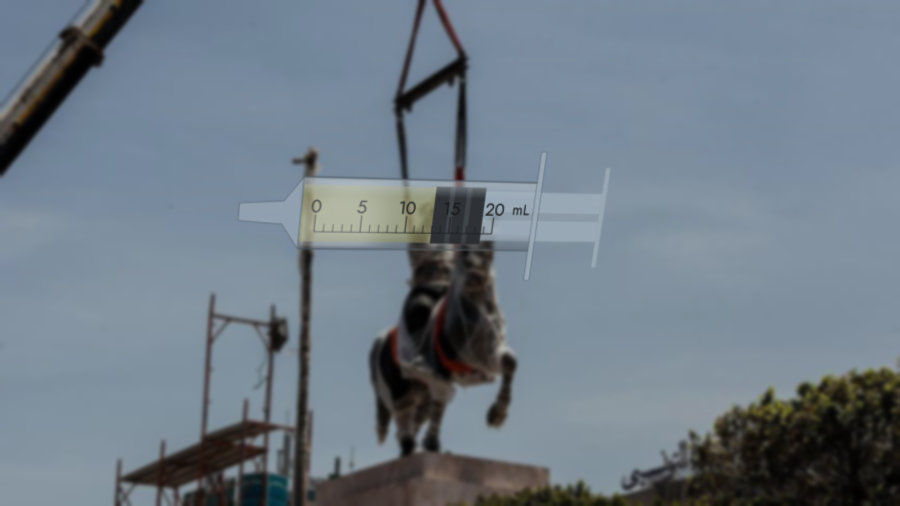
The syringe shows 13 mL
